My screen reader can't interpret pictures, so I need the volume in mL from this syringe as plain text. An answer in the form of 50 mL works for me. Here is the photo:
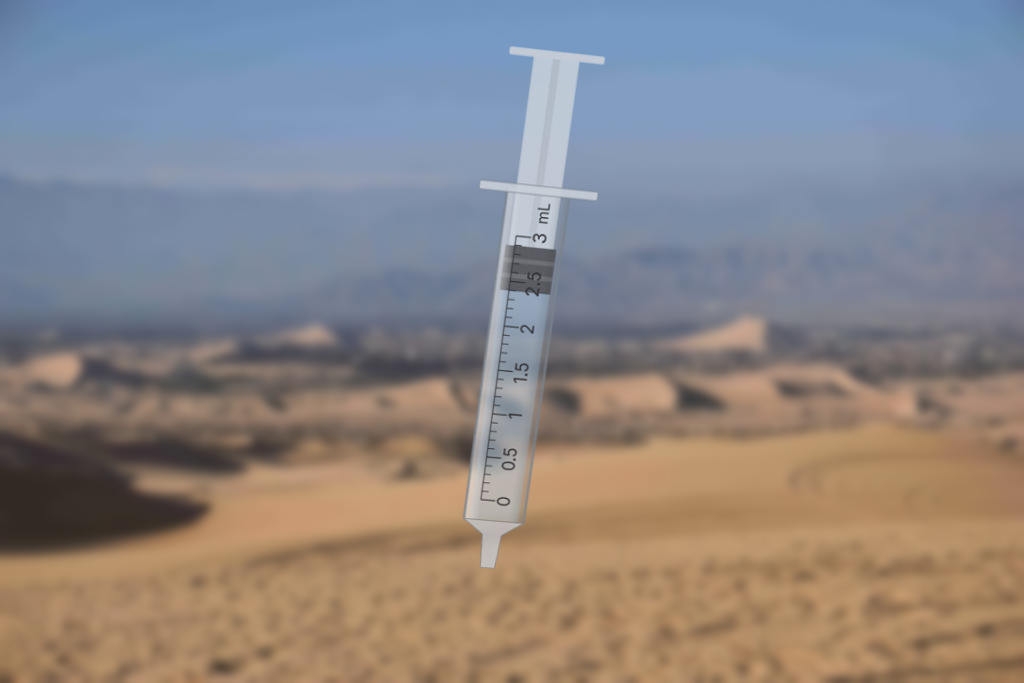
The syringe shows 2.4 mL
